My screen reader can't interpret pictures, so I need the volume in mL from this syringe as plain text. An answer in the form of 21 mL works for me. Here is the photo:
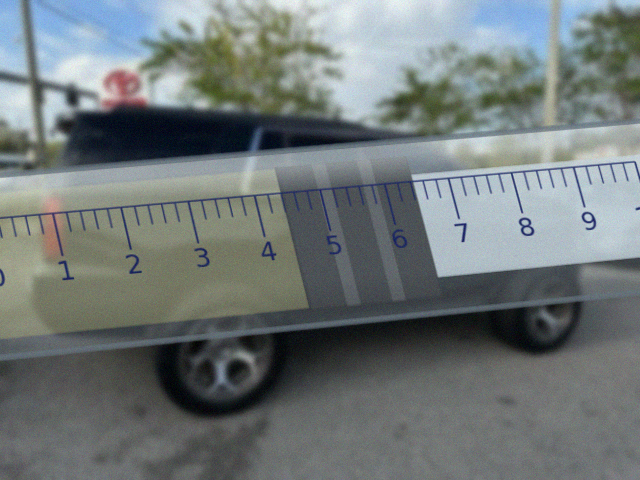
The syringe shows 4.4 mL
